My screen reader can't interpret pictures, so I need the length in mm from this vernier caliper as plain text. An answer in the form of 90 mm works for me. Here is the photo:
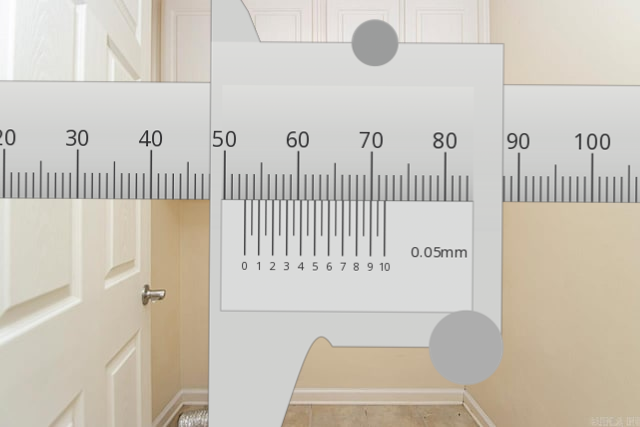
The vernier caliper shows 52.8 mm
